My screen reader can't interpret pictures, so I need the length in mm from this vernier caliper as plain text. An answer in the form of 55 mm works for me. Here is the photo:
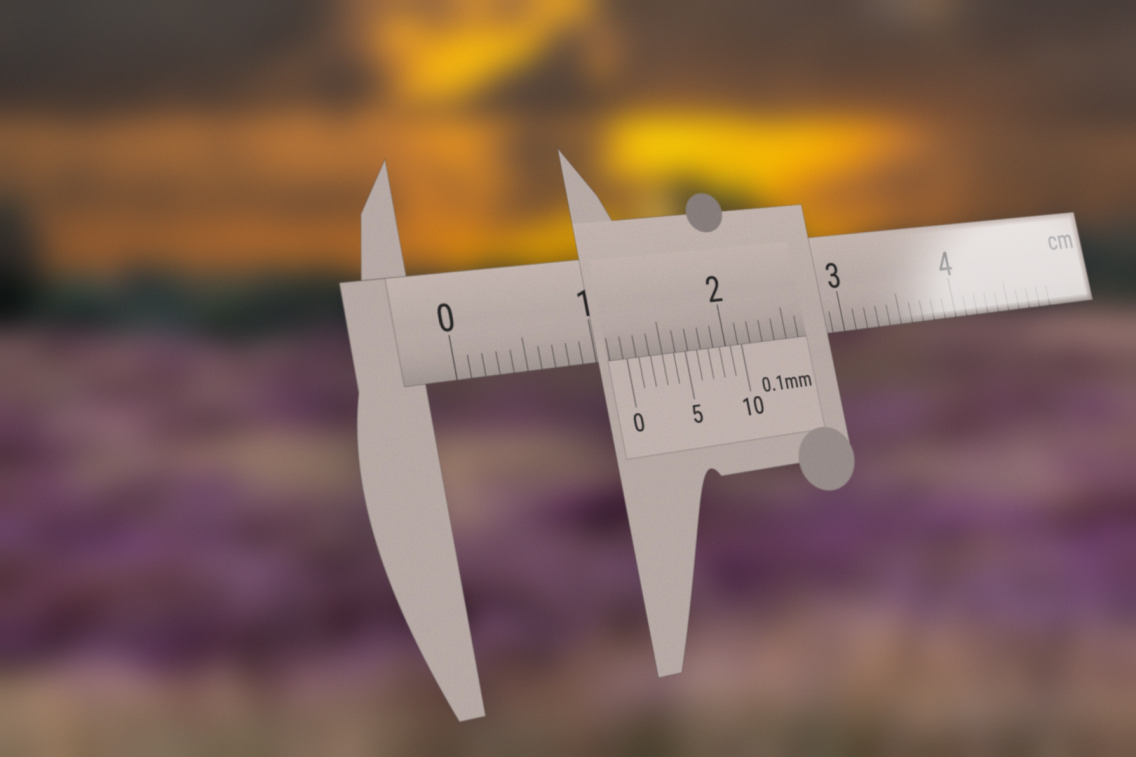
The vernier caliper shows 12.3 mm
